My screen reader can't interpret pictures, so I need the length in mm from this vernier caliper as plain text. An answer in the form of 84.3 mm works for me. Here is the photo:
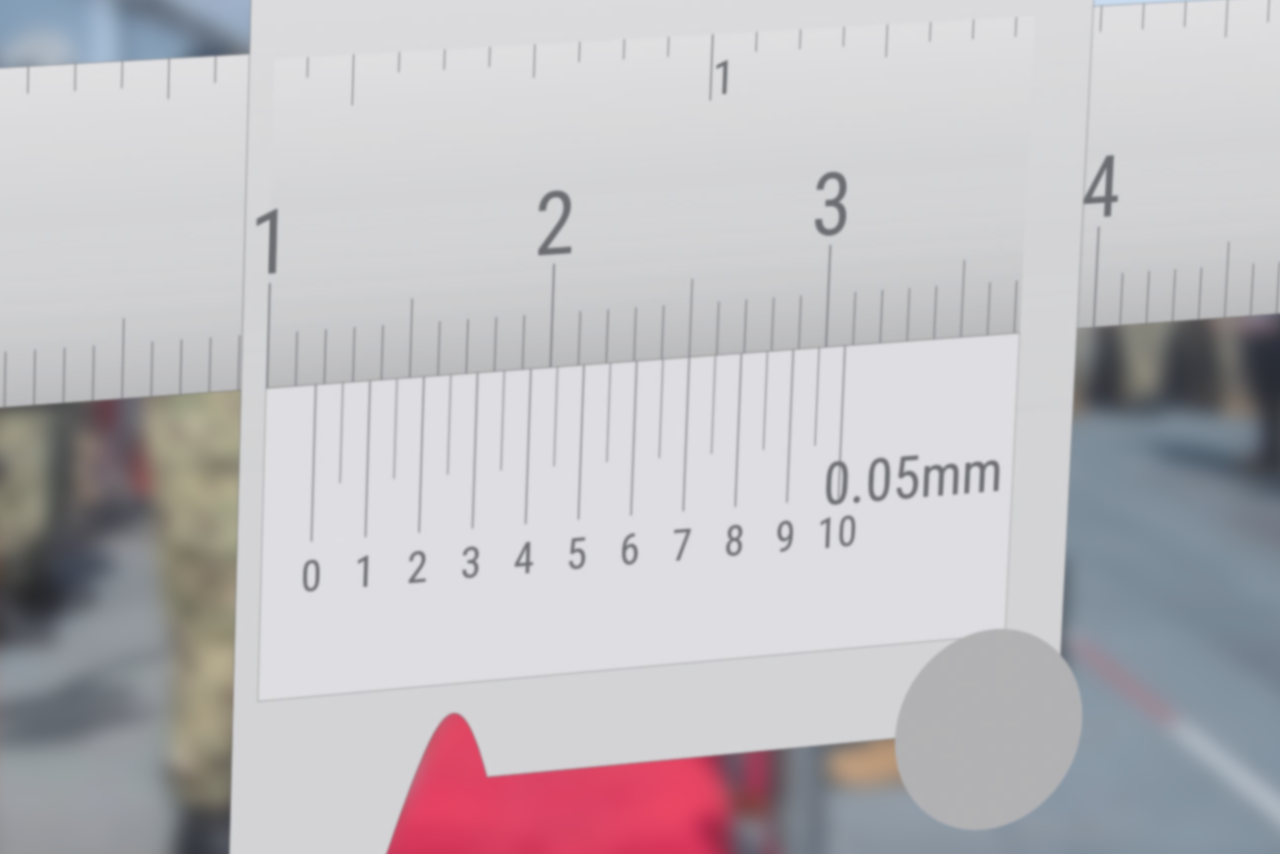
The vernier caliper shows 11.7 mm
